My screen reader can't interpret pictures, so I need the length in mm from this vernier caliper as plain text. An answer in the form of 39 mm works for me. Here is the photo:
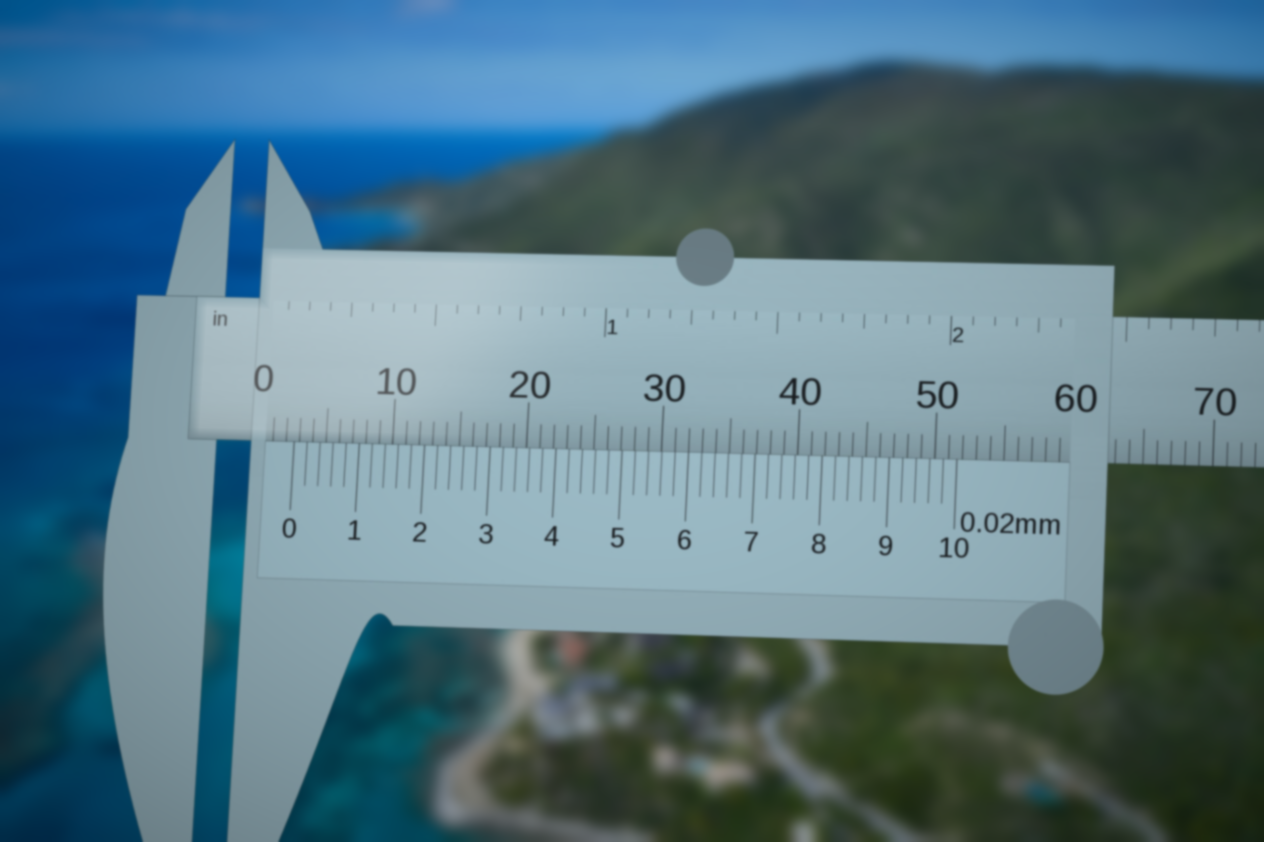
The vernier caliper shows 2.6 mm
